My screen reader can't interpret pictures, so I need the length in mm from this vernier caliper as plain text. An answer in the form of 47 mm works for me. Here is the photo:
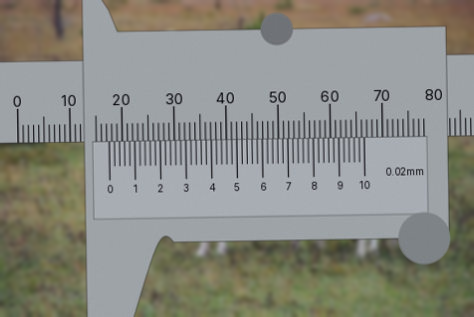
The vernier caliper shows 17.5 mm
